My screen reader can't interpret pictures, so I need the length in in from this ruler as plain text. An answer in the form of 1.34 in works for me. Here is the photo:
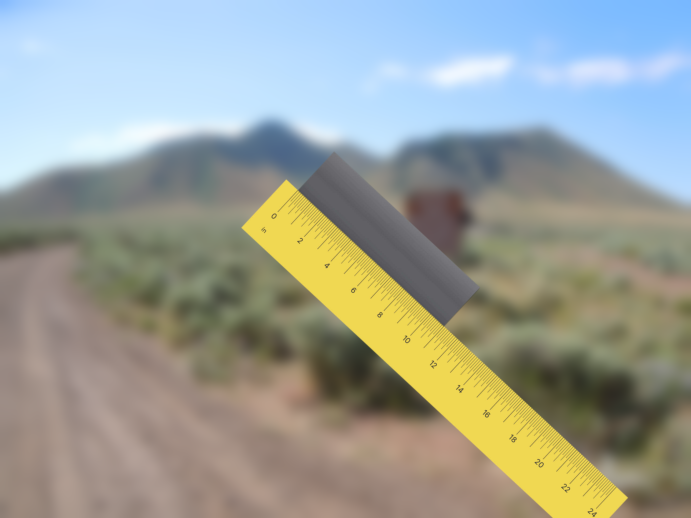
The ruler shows 11 in
